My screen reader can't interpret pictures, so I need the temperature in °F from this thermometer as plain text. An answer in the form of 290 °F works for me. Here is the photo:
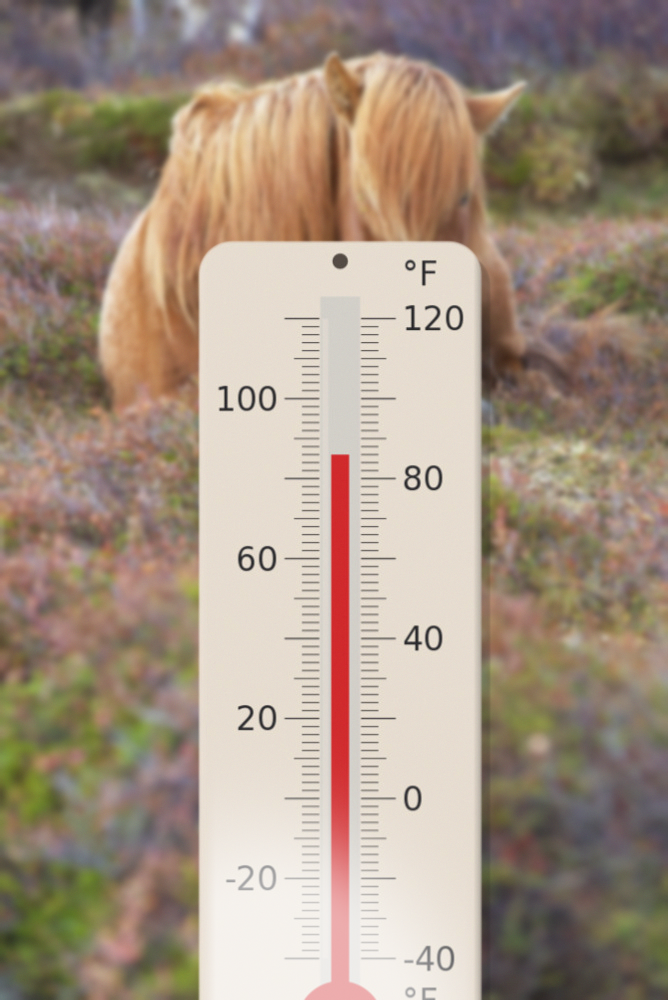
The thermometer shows 86 °F
